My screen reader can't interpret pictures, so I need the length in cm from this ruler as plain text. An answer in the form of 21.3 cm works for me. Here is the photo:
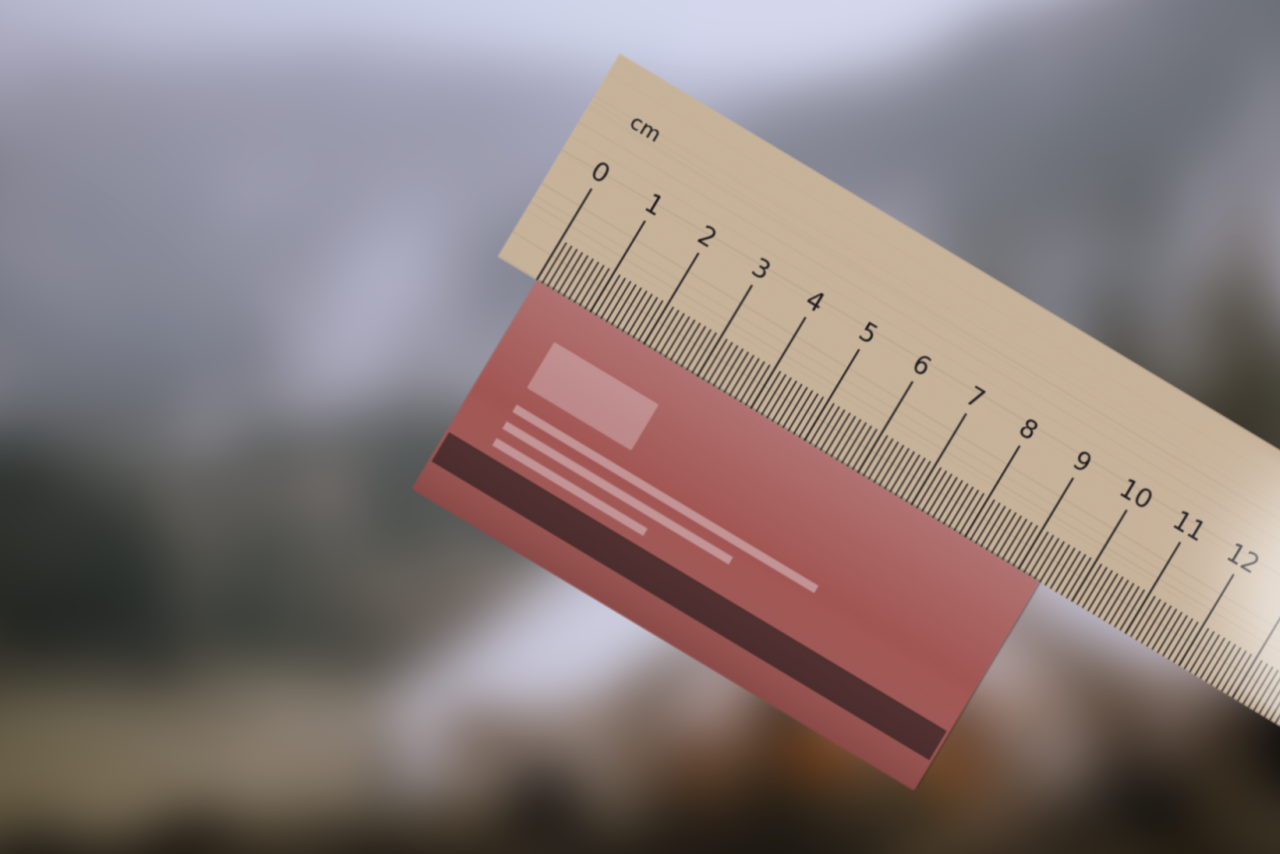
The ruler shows 9.4 cm
